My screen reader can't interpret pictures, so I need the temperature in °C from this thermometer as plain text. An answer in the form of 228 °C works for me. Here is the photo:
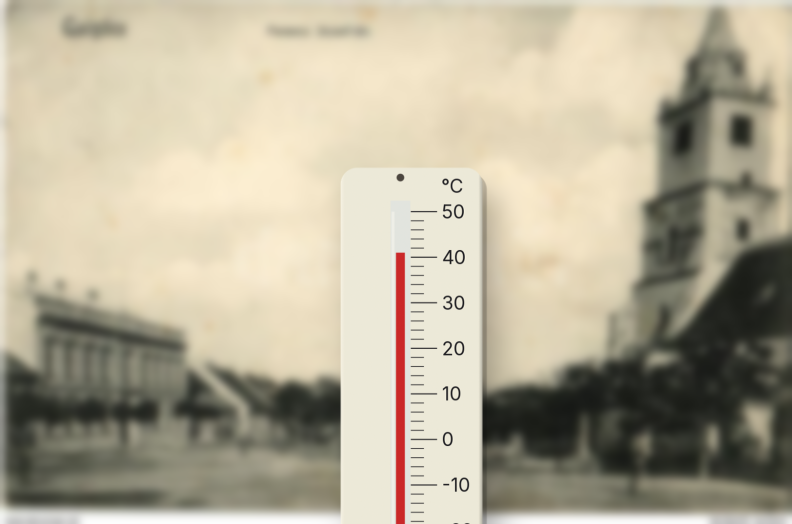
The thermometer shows 41 °C
